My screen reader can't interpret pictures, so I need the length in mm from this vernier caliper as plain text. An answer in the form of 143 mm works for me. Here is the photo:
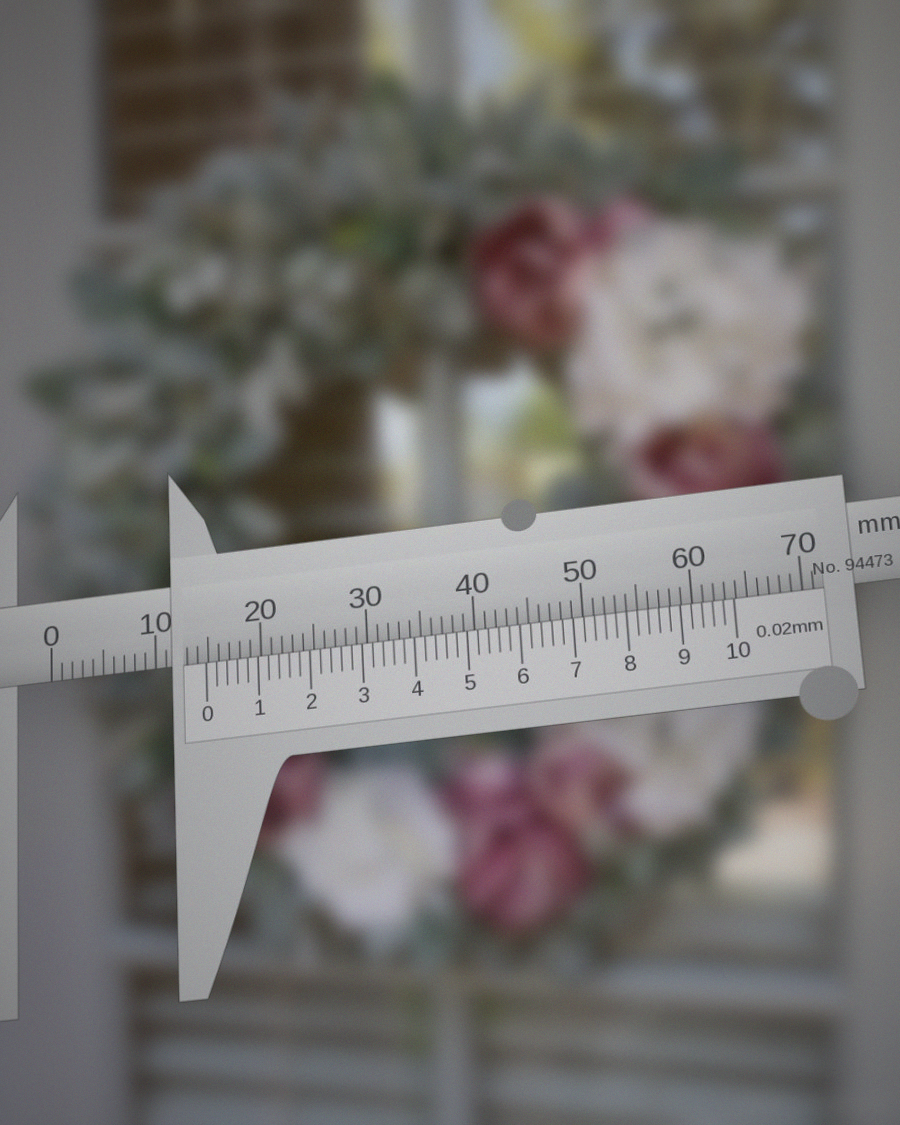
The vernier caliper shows 14.8 mm
